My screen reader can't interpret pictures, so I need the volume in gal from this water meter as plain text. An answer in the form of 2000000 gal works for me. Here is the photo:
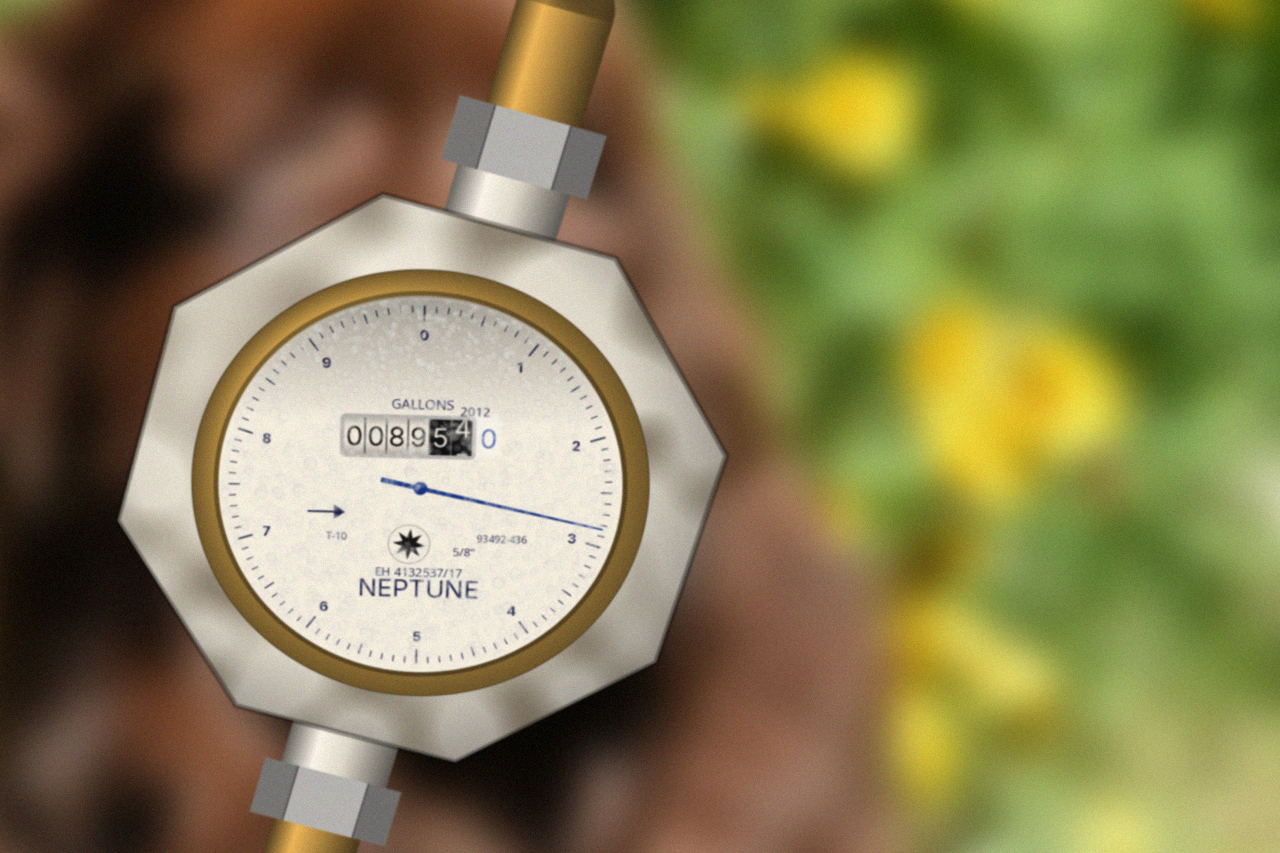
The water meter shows 89542.8 gal
